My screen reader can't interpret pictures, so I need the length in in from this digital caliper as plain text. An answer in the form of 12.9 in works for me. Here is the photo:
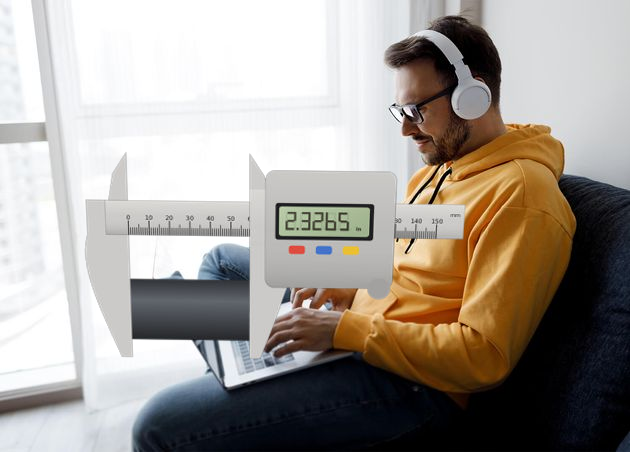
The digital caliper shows 2.3265 in
